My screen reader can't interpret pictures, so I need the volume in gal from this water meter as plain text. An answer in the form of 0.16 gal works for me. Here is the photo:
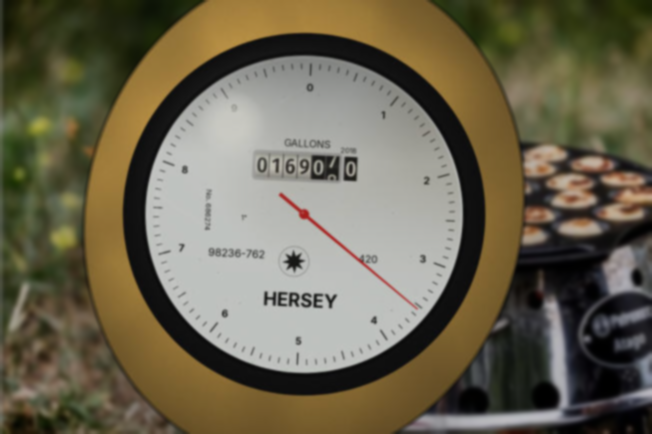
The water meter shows 169073.5 gal
